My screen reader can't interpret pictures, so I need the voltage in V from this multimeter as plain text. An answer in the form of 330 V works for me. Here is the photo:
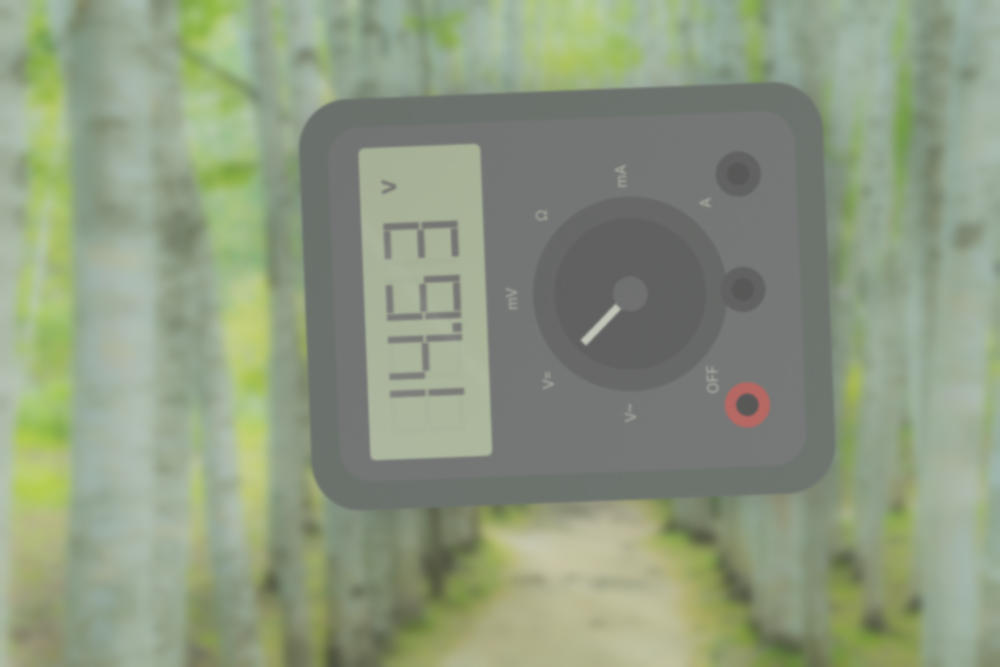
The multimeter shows 14.63 V
